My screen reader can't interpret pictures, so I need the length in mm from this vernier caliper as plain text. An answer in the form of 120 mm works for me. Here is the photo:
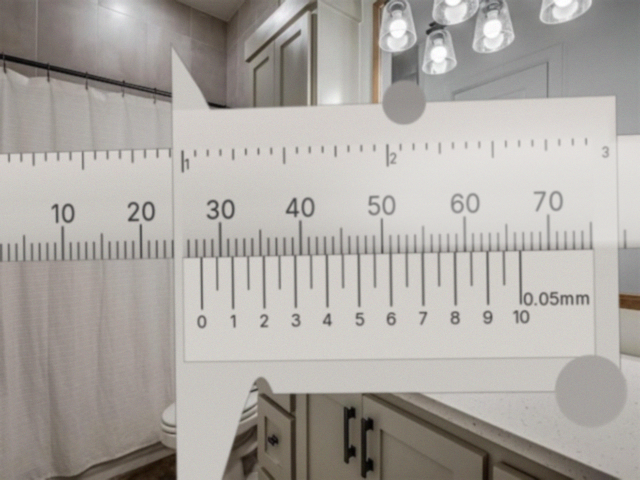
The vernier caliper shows 27.6 mm
